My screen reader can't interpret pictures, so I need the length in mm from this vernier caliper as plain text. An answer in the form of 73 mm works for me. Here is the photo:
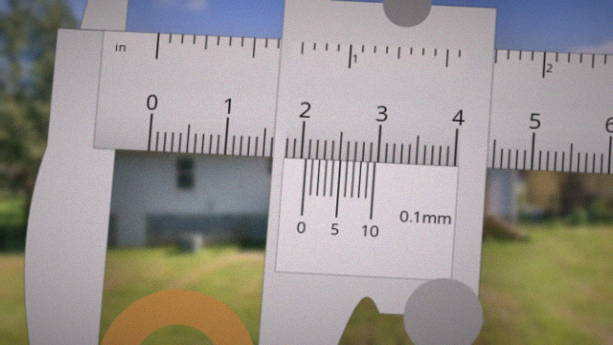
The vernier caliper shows 20.6 mm
